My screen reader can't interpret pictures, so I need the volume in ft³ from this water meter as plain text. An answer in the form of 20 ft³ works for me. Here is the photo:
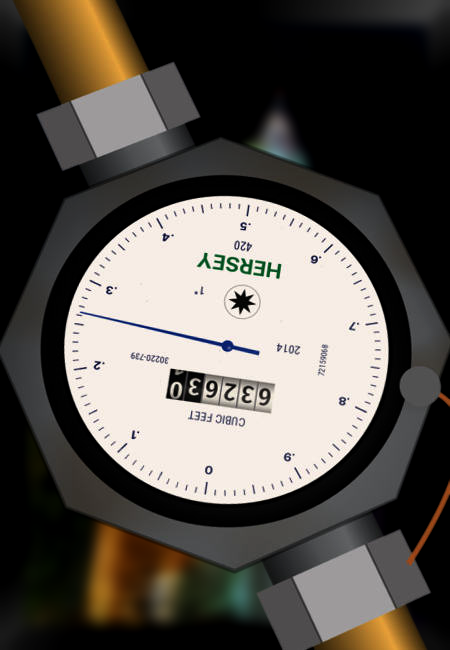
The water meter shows 632630.26 ft³
